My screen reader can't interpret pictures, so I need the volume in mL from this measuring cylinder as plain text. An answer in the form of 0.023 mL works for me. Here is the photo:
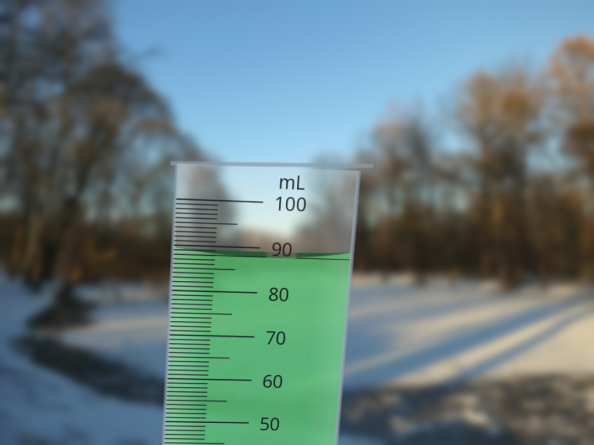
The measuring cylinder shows 88 mL
